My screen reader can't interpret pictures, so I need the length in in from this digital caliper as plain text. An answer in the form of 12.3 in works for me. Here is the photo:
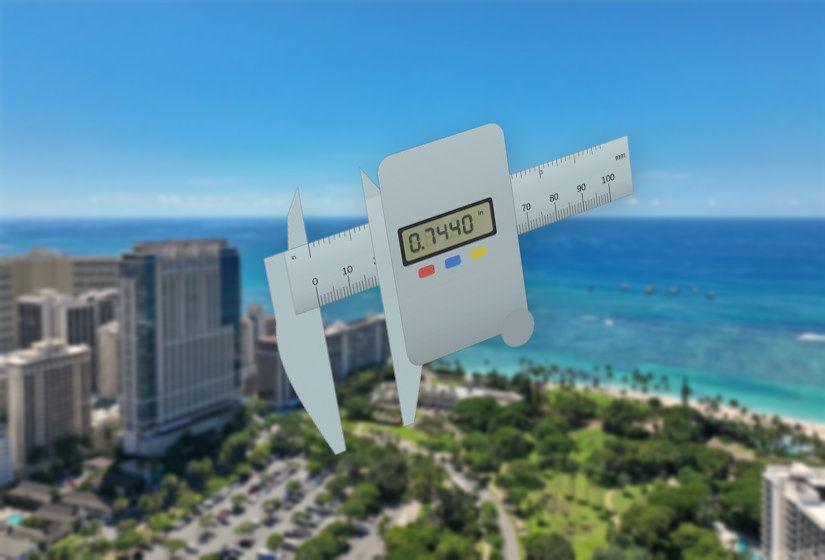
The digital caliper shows 0.7440 in
